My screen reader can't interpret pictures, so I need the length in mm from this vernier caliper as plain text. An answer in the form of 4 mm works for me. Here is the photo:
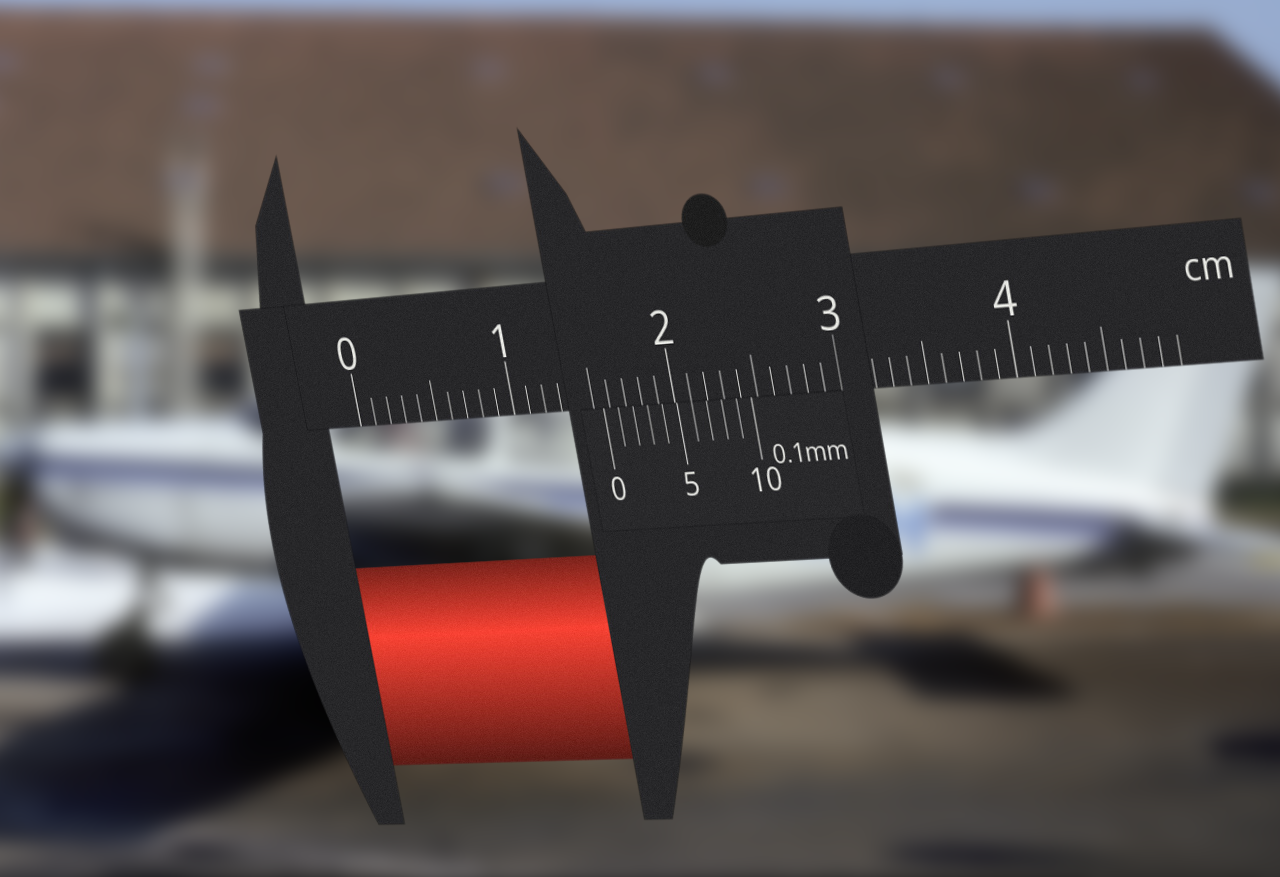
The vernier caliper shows 15.6 mm
